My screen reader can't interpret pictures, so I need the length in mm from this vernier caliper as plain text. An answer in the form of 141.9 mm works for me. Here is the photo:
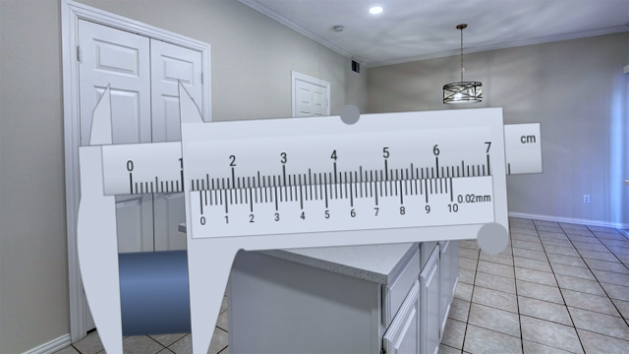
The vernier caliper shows 13.5 mm
